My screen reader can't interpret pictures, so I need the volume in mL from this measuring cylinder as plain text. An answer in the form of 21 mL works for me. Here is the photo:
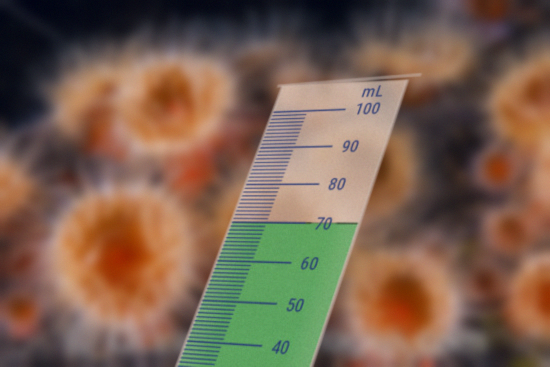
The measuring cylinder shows 70 mL
